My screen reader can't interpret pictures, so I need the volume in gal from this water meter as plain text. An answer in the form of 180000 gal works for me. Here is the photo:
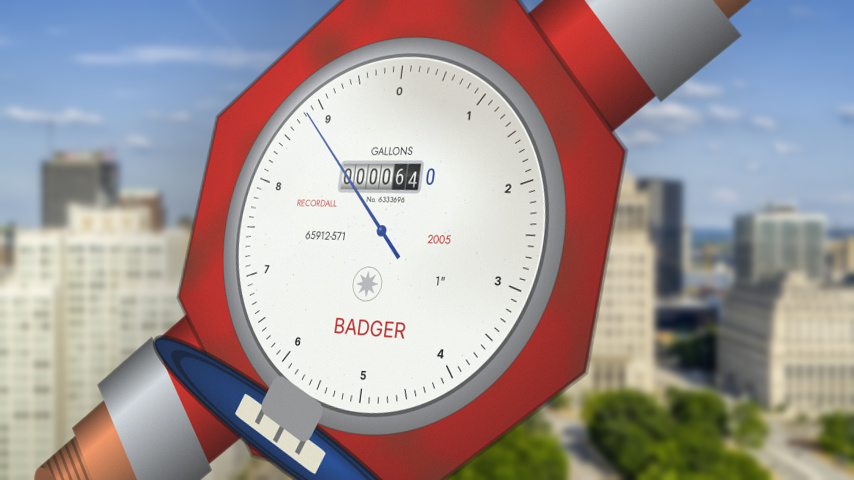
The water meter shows 638.8 gal
